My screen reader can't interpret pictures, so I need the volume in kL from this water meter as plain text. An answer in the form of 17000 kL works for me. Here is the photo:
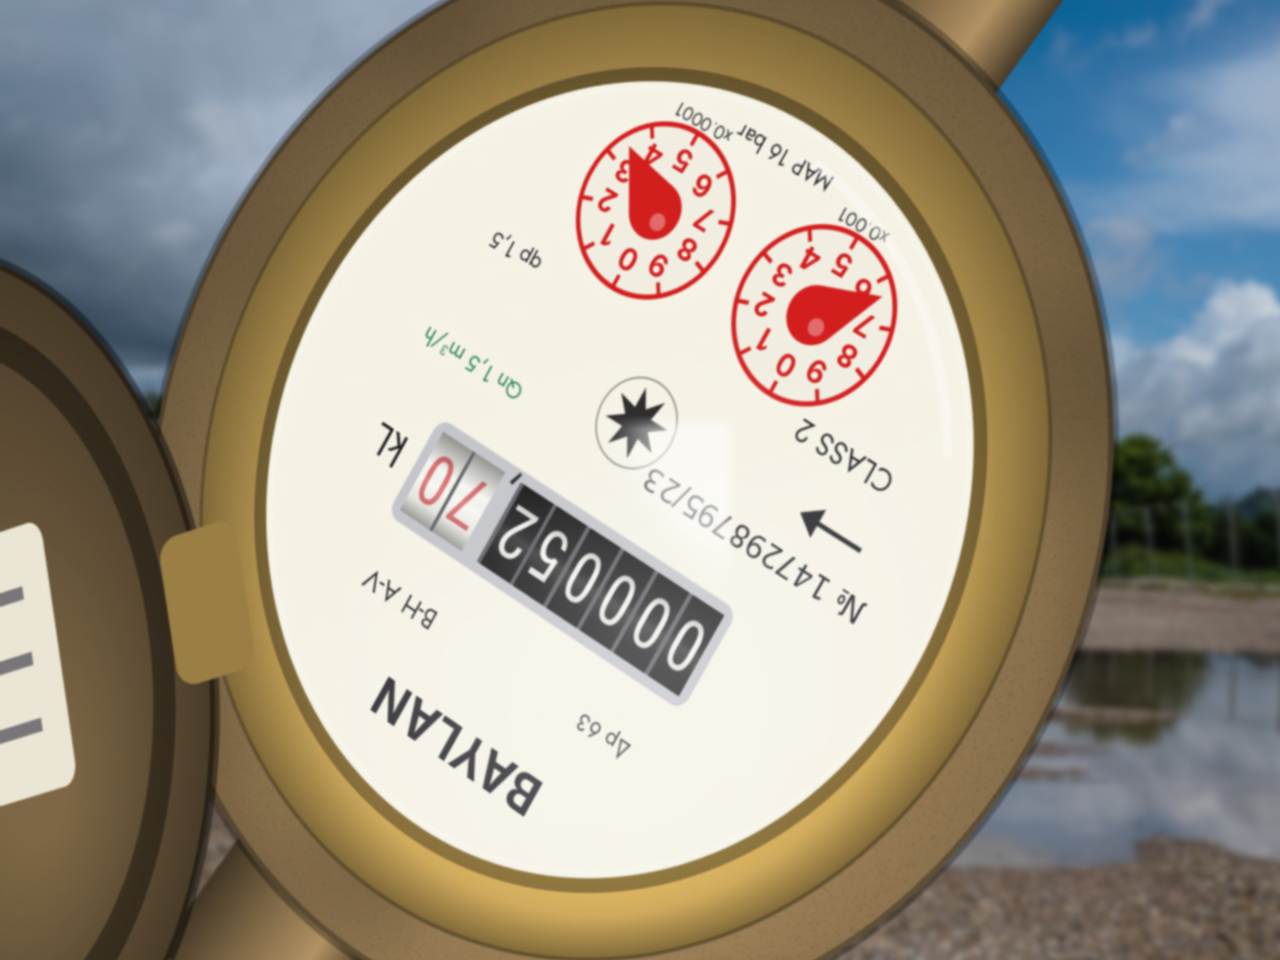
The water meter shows 52.7063 kL
